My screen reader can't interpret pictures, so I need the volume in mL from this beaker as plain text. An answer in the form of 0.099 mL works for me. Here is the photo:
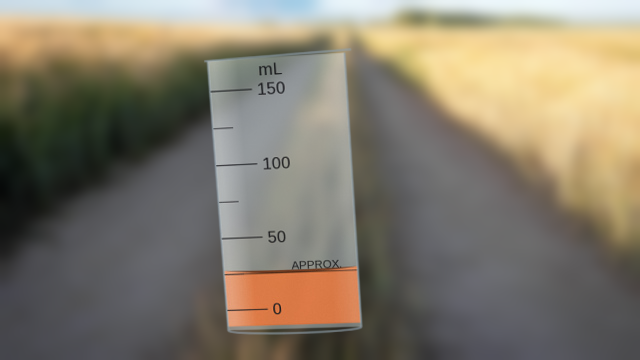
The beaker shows 25 mL
